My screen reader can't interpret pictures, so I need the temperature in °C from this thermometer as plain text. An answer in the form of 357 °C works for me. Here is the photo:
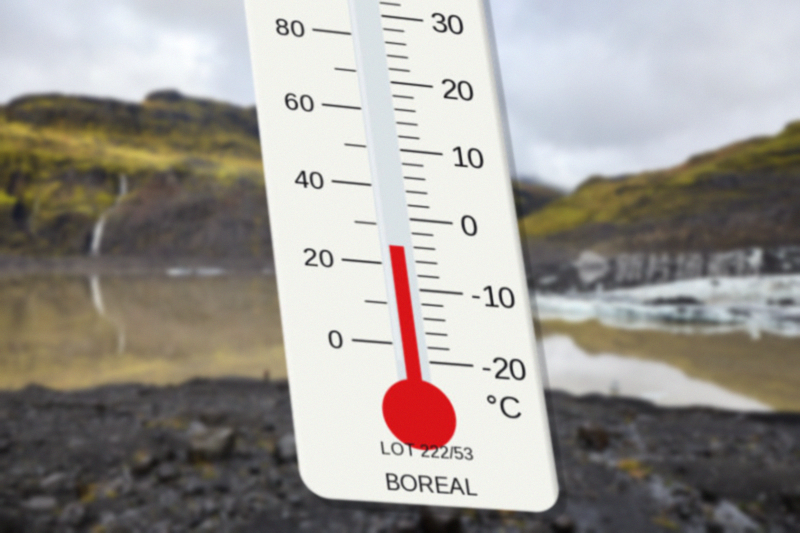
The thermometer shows -4 °C
